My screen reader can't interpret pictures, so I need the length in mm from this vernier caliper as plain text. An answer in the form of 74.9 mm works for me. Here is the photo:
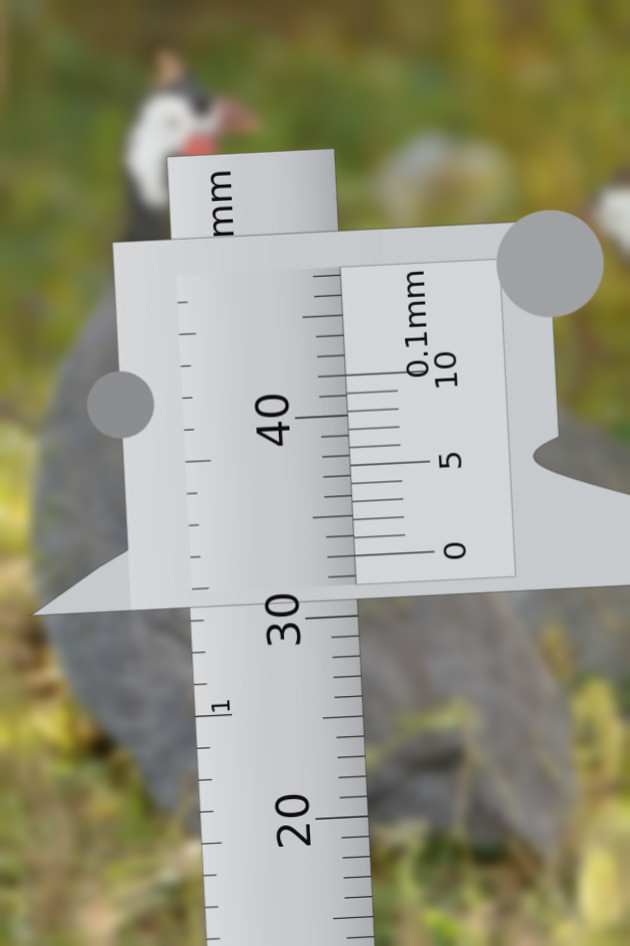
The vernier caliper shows 33.0 mm
